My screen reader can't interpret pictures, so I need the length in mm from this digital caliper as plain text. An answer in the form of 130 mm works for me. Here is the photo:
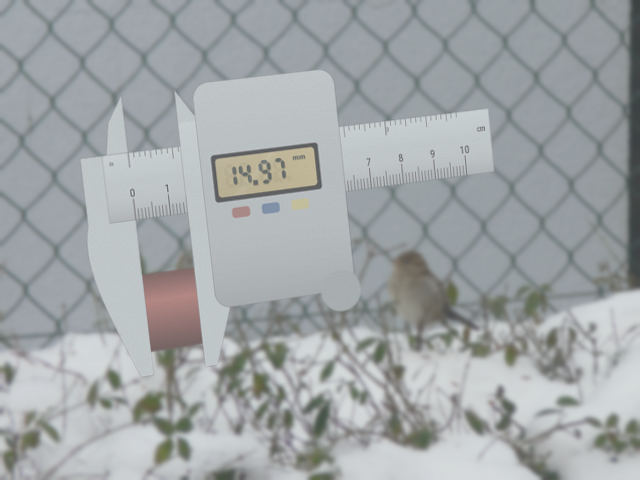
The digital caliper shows 14.97 mm
